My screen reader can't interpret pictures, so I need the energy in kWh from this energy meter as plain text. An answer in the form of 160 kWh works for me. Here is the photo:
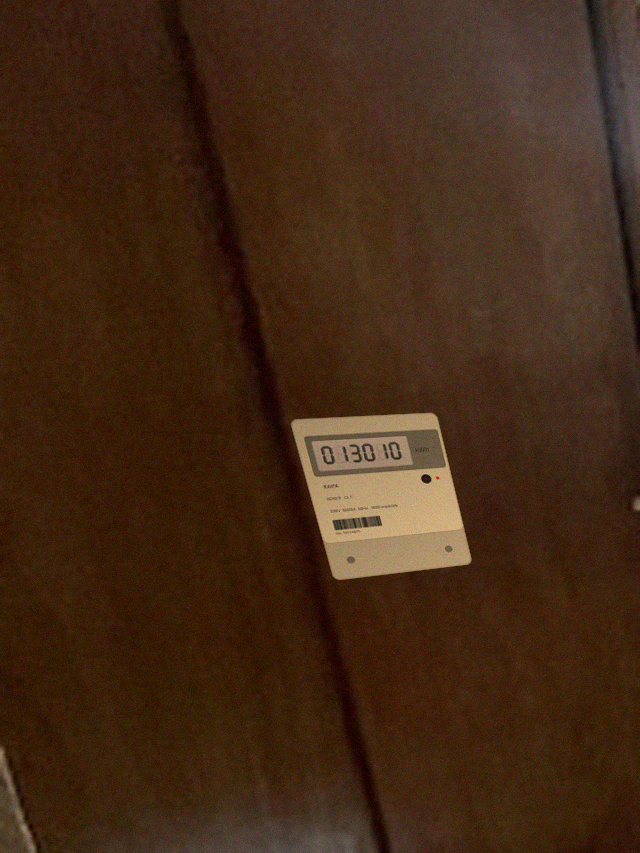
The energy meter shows 13010 kWh
